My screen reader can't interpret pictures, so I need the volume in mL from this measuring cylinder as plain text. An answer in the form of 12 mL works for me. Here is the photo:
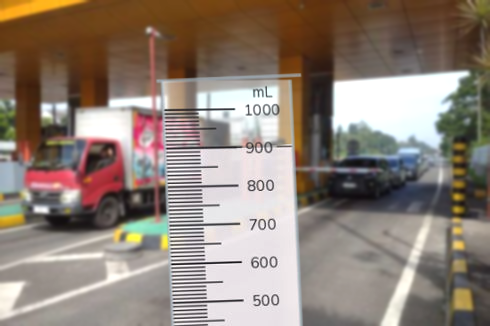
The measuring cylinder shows 900 mL
